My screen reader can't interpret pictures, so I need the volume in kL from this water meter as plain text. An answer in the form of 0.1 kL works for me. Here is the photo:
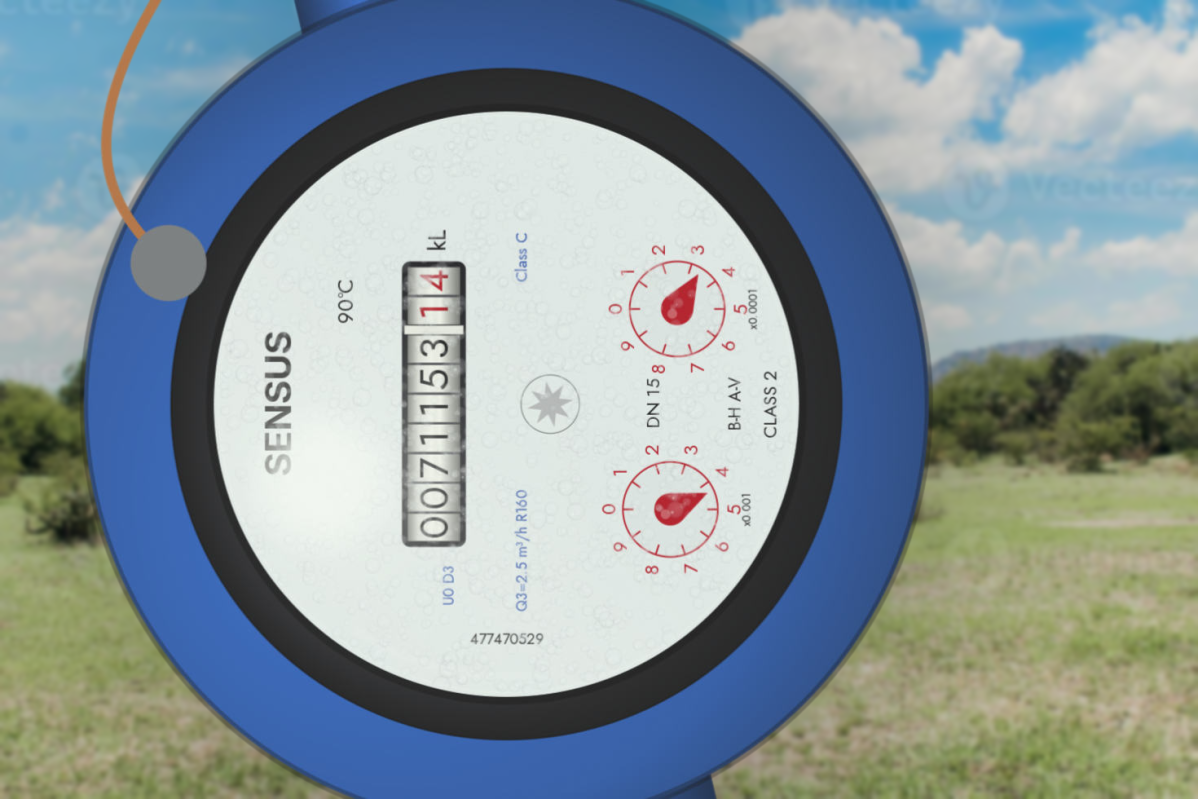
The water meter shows 71153.1443 kL
